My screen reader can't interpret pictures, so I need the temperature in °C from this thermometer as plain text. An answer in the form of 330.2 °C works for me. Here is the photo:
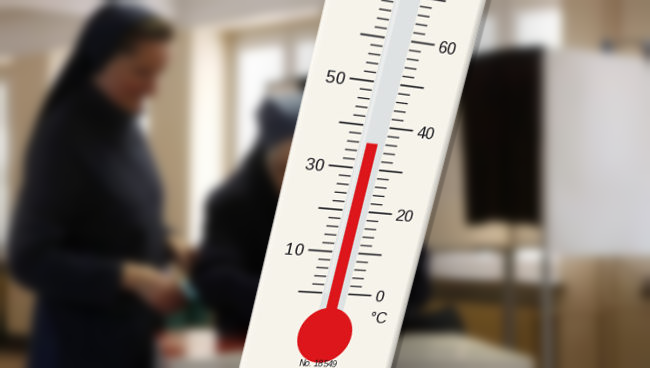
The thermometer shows 36 °C
